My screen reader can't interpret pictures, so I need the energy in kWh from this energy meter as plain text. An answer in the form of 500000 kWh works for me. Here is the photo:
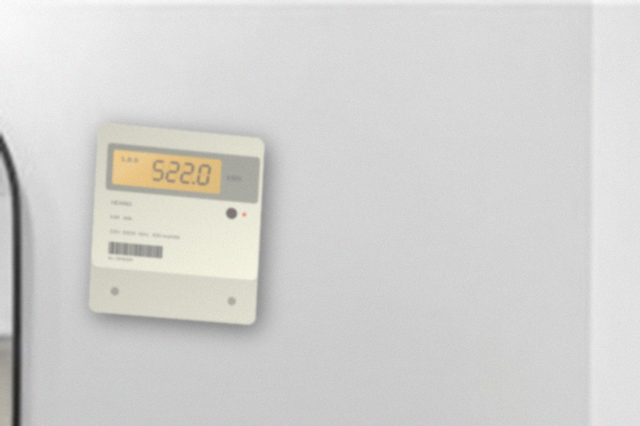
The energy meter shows 522.0 kWh
